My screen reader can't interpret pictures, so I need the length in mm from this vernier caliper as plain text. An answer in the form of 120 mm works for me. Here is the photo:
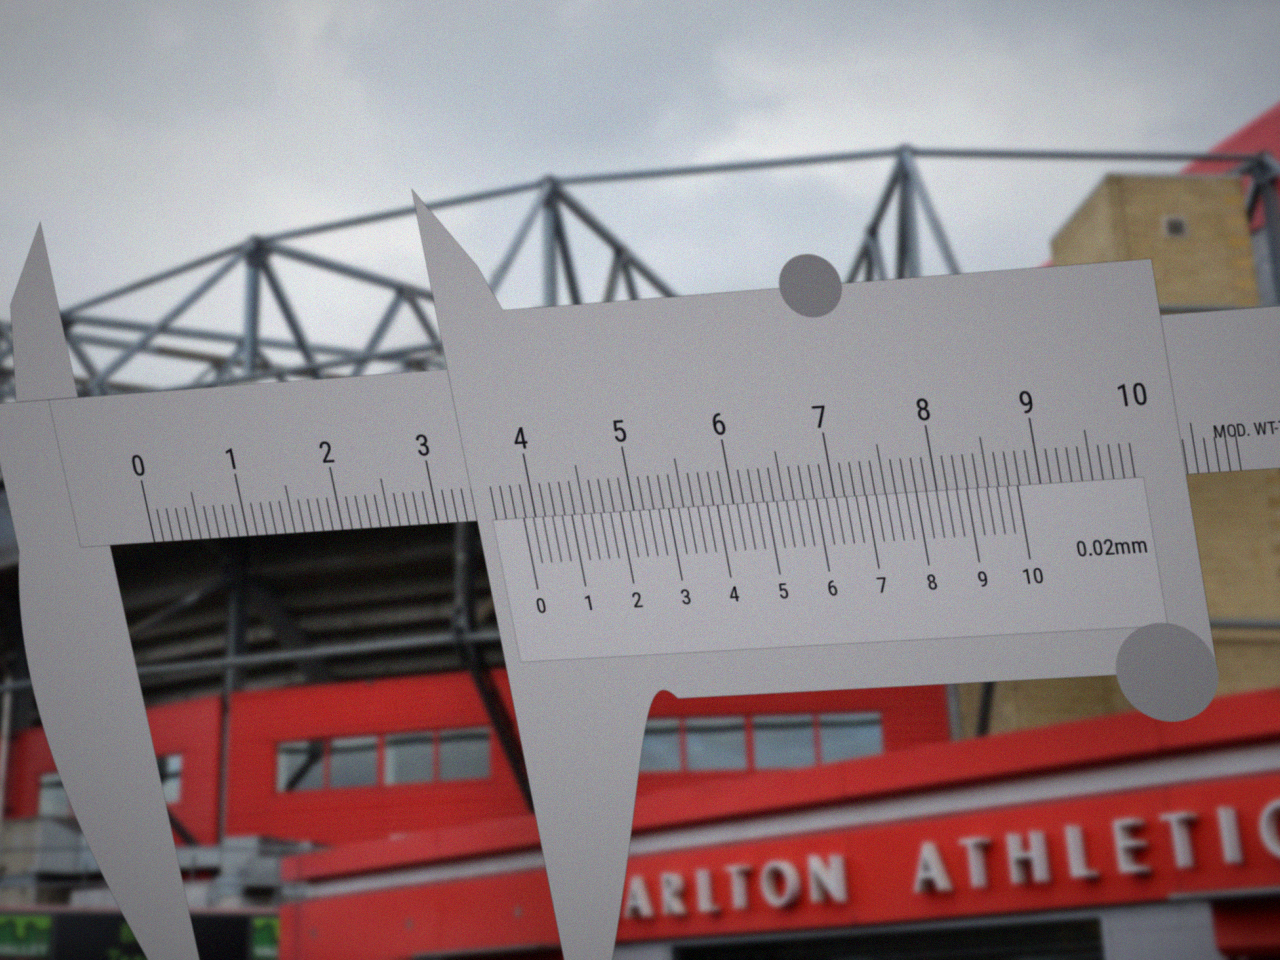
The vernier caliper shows 38.8 mm
